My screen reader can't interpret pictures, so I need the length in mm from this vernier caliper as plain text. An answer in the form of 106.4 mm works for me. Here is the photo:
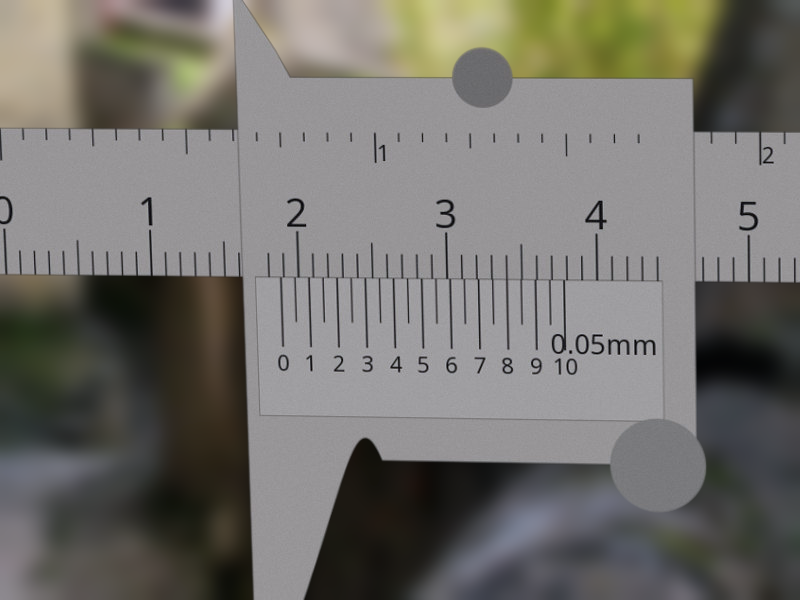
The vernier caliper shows 18.8 mm
